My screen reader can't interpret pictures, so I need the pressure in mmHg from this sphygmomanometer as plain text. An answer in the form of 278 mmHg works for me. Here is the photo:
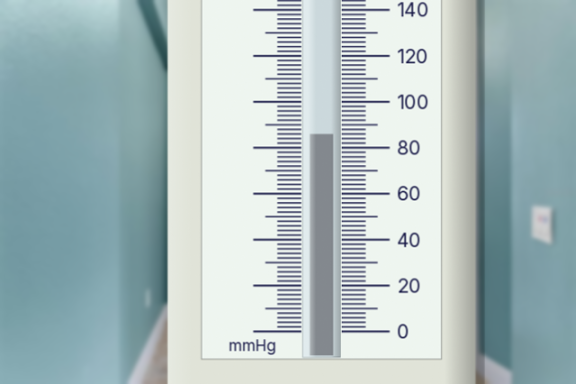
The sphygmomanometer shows 86 mmHg
